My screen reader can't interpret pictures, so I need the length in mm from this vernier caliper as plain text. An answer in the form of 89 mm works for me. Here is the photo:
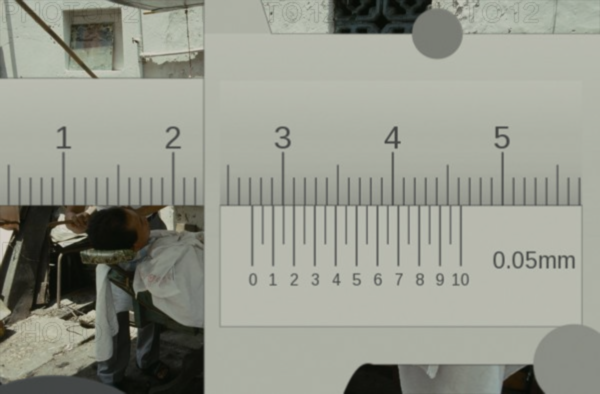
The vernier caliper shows 27.2 mm
